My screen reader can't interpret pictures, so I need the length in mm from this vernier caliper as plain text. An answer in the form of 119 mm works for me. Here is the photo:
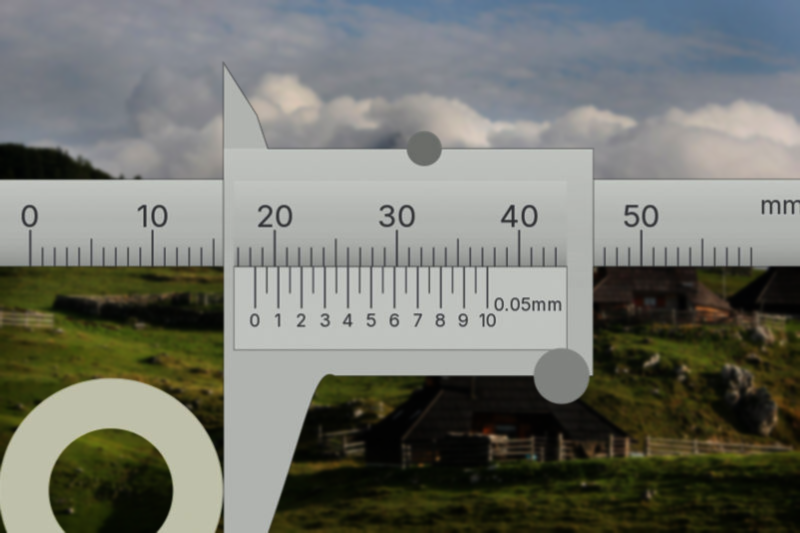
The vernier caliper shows 18.4 mm
